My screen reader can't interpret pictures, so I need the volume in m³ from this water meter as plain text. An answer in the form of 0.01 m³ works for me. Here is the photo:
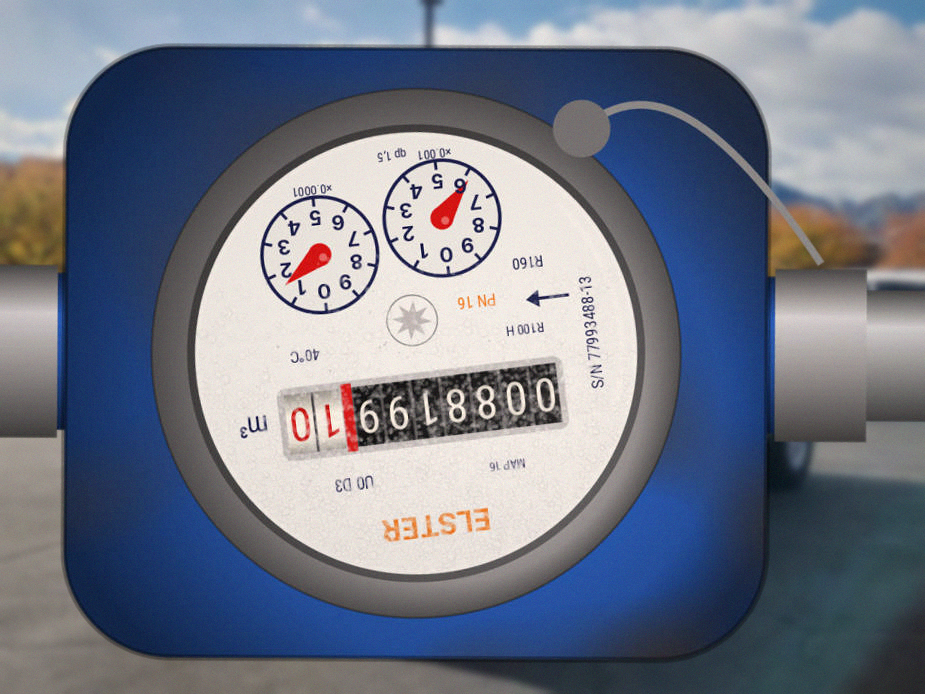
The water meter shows 88199.1061 m³
